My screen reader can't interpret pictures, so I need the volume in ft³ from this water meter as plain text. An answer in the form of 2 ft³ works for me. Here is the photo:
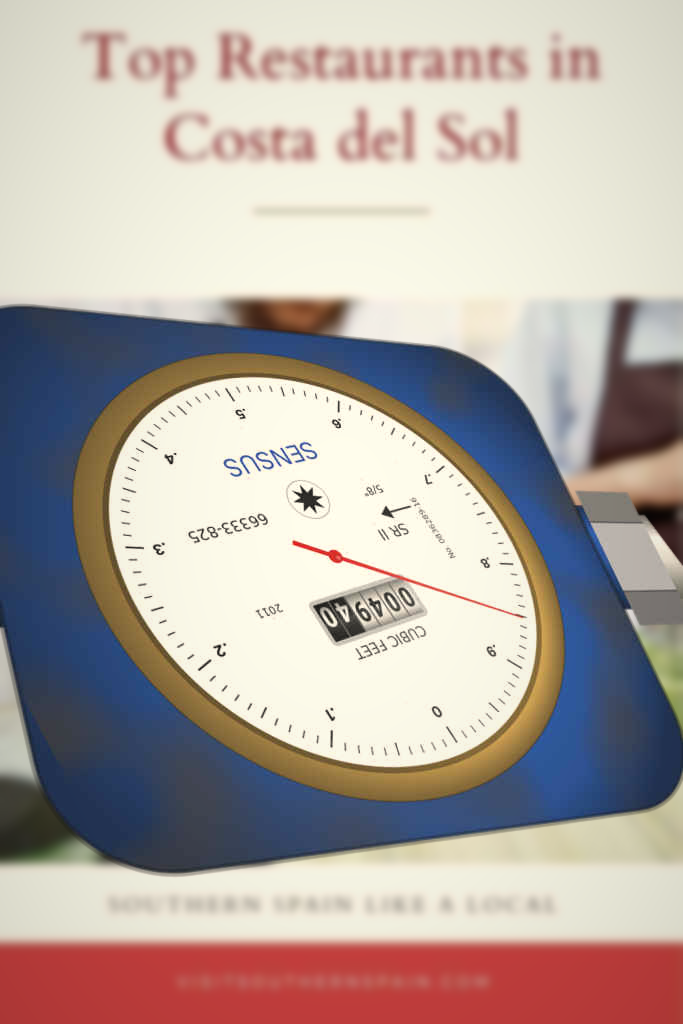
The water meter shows 4939.85 ft³
